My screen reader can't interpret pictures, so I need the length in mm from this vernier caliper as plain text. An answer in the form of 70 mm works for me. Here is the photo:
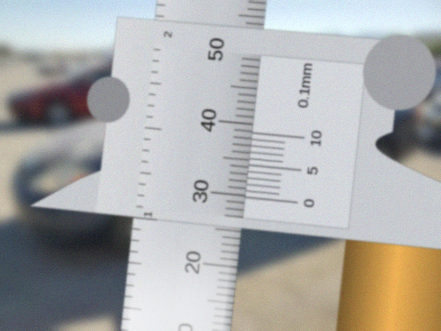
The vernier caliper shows 29.8 mm
